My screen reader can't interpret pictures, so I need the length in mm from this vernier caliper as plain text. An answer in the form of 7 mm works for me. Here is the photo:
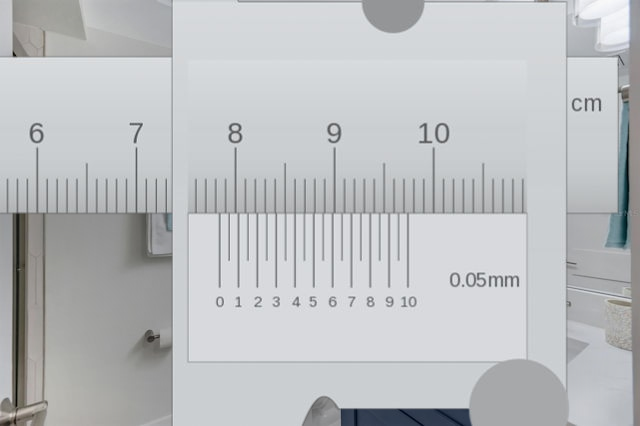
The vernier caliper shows 78.4 mm
